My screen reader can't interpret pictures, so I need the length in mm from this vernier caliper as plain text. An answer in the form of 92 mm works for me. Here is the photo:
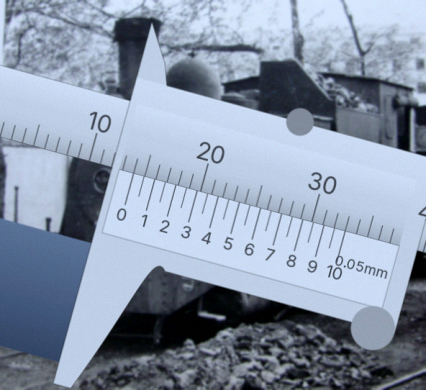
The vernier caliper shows 14.0 mm
